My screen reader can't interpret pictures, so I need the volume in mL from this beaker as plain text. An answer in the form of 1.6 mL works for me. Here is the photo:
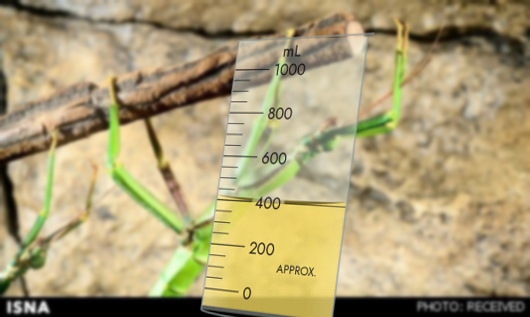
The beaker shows 400 mL
